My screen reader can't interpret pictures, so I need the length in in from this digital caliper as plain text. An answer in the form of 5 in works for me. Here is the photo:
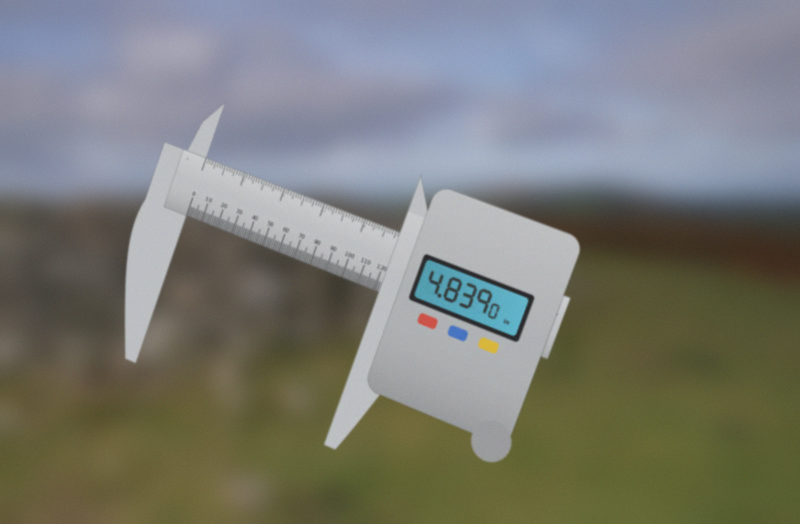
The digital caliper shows 4.8390 in
